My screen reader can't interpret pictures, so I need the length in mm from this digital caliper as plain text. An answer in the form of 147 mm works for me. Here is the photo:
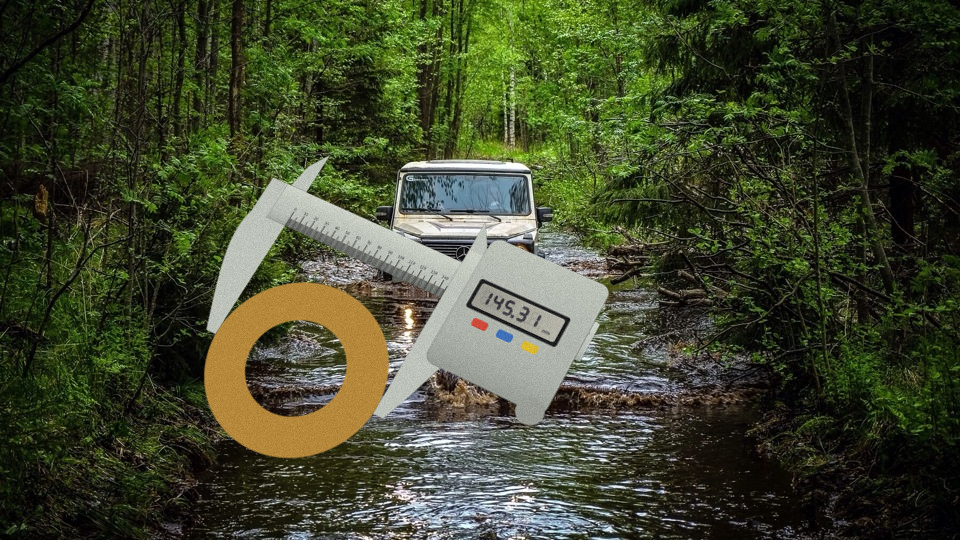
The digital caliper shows 145.31 mm
